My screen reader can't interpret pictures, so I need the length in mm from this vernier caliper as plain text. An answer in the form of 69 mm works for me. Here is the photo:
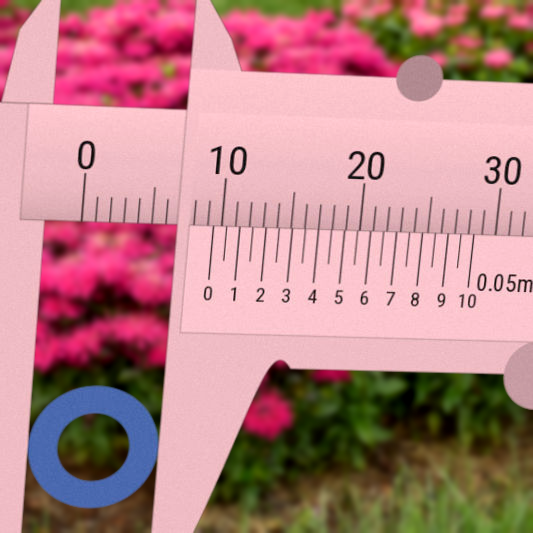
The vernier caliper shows 9.4 mm
